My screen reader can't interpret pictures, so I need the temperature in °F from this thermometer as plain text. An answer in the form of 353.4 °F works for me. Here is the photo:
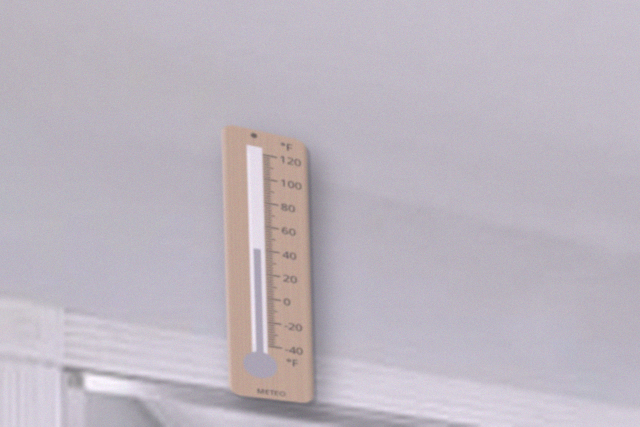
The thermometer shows 40 °F
